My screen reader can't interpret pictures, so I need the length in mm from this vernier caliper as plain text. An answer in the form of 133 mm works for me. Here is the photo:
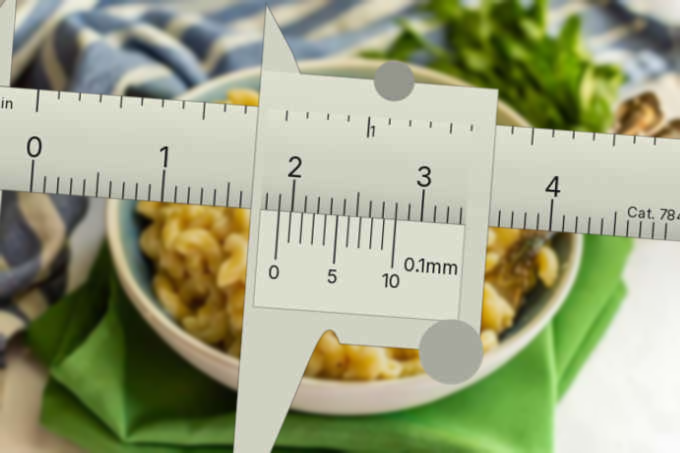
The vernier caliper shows 19.0 mm
